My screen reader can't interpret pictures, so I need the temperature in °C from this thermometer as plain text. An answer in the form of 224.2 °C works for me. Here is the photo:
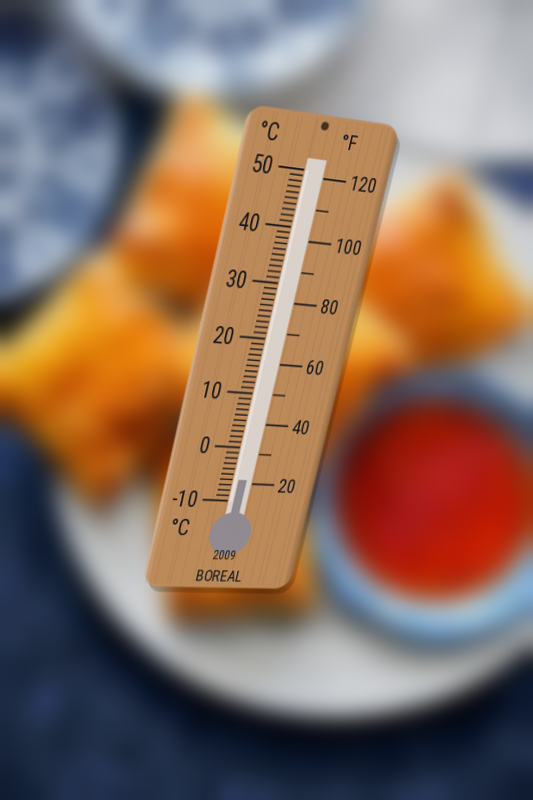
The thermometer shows -6 °C
